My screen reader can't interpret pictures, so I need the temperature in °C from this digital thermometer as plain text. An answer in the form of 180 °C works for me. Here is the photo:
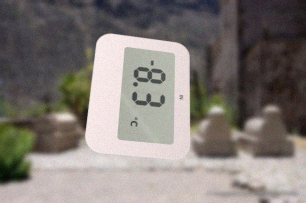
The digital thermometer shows -8.3 °C
